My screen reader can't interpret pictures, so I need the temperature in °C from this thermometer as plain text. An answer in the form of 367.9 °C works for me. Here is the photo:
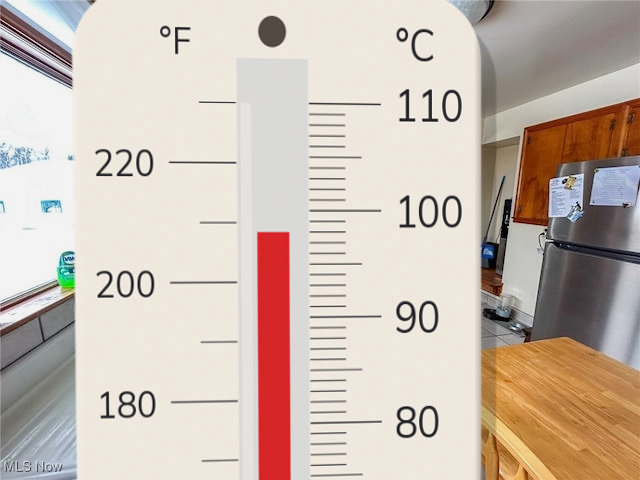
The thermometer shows 98 °C
